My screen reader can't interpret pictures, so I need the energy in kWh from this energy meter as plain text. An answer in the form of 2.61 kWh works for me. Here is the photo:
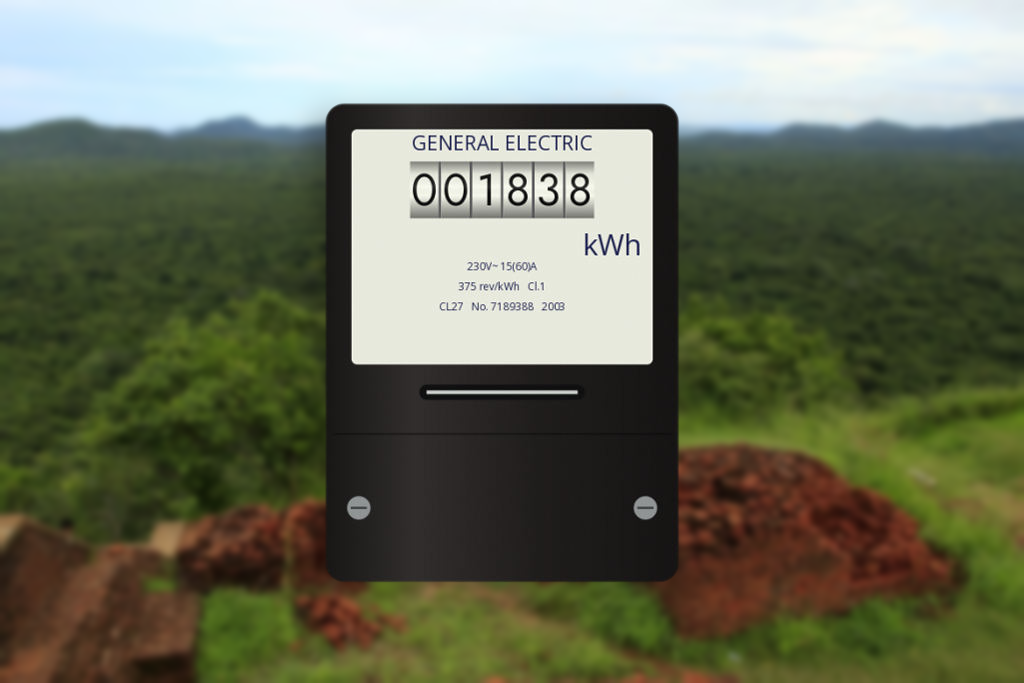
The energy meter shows 1838 kWh
